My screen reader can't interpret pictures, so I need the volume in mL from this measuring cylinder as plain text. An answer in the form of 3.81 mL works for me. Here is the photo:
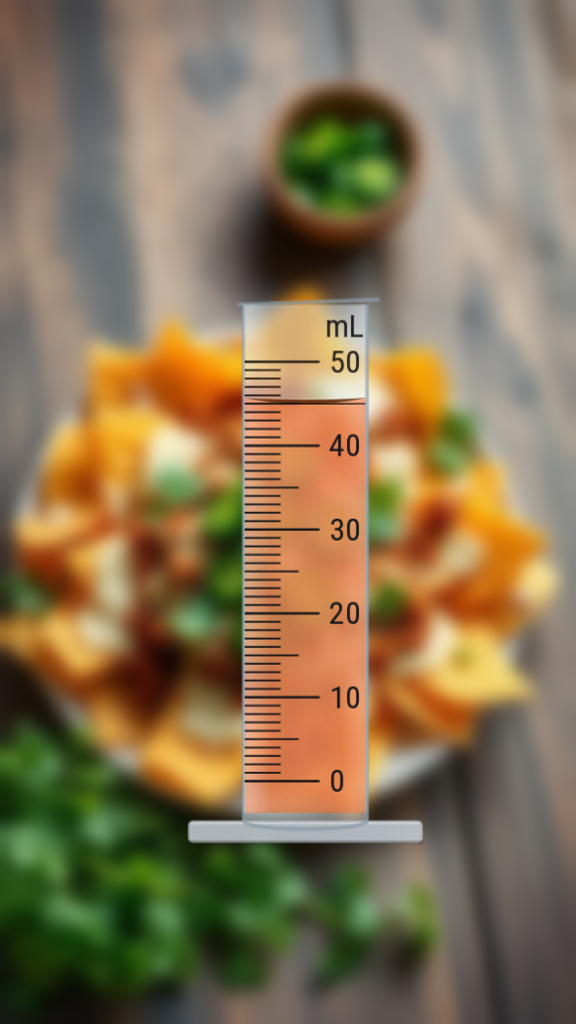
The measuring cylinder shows 45 mL
